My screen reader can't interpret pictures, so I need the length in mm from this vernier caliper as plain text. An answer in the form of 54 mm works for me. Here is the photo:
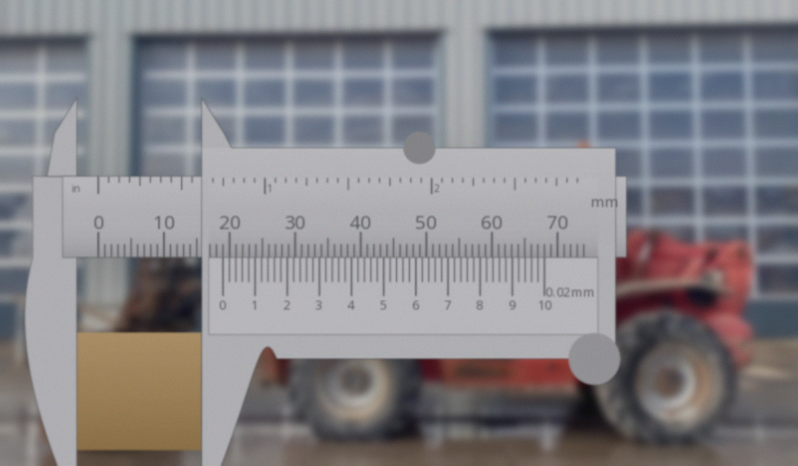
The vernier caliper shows 19.0 mm
